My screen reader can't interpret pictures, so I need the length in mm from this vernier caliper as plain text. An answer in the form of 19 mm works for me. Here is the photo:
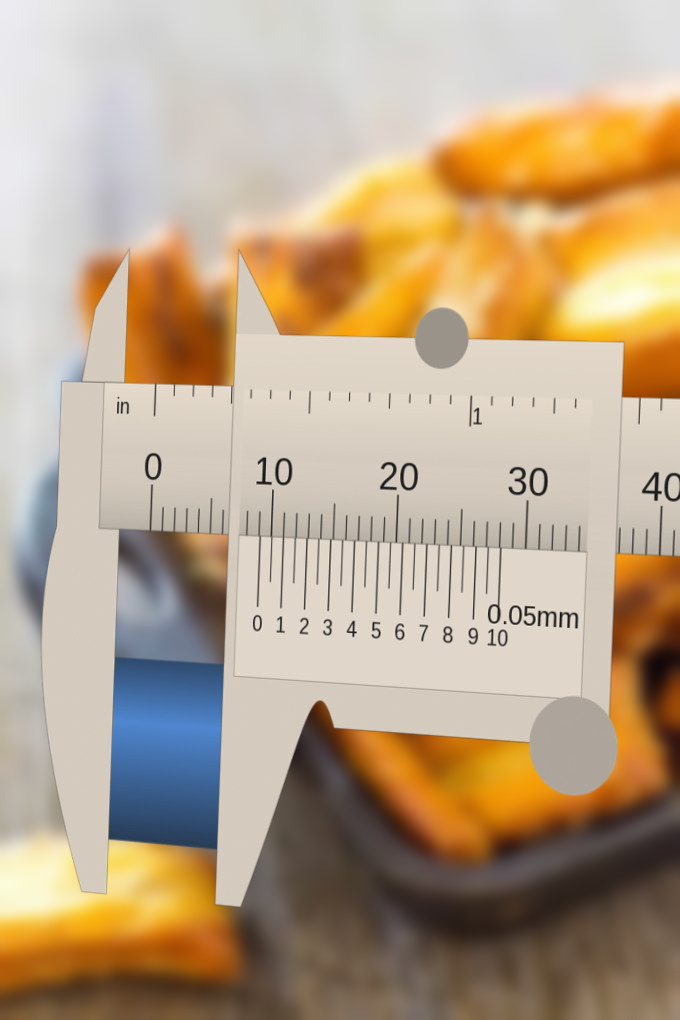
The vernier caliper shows 9.1 mm
